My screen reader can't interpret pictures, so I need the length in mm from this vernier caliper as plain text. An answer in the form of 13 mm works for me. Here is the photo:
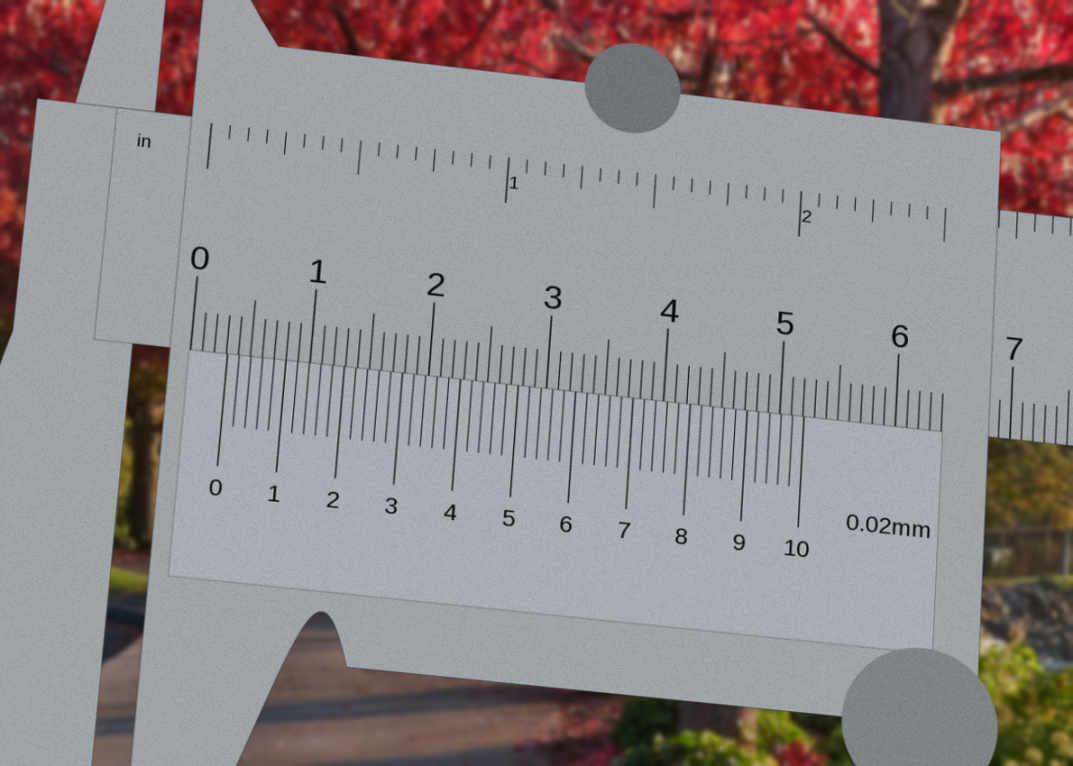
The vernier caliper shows 3.1 mm
